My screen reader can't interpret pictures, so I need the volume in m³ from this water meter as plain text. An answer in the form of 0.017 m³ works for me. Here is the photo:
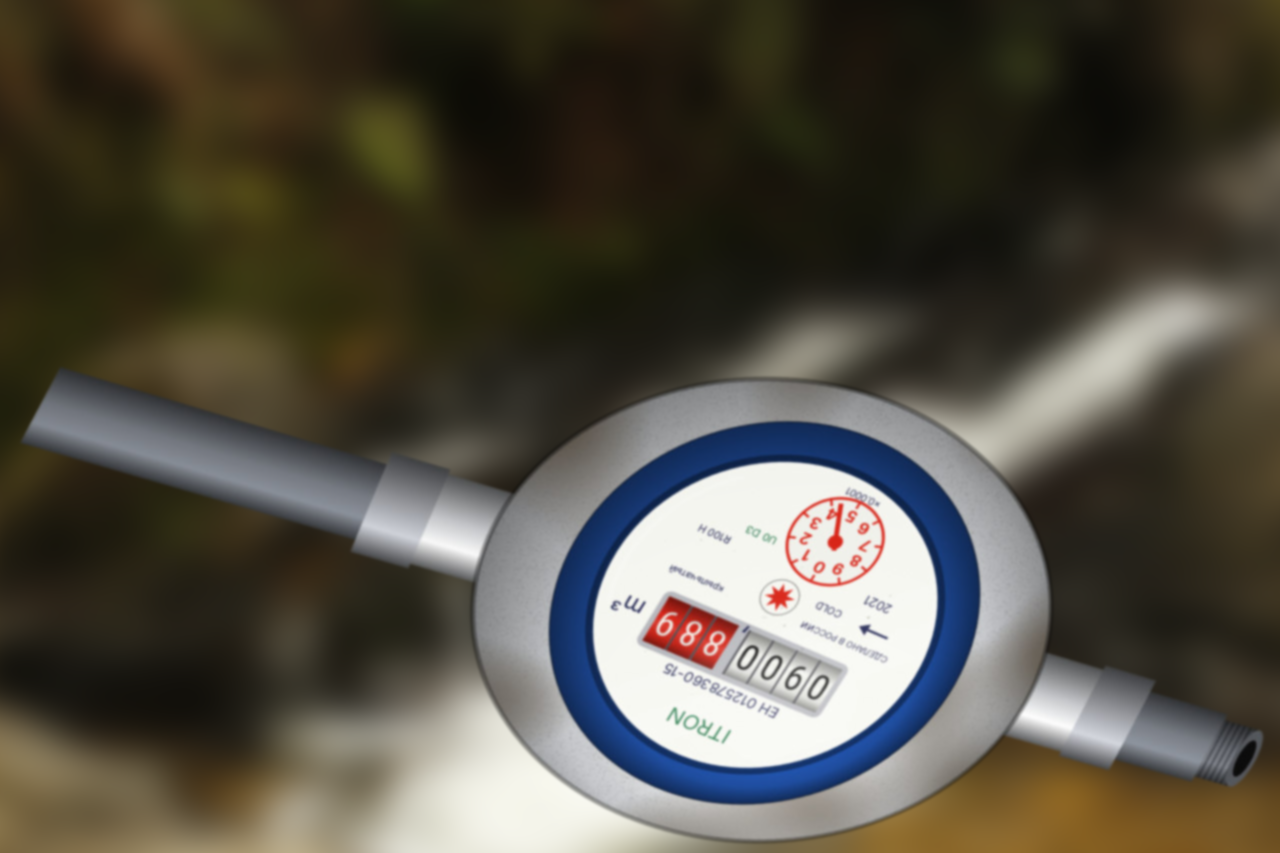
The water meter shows 900.8894 m³
